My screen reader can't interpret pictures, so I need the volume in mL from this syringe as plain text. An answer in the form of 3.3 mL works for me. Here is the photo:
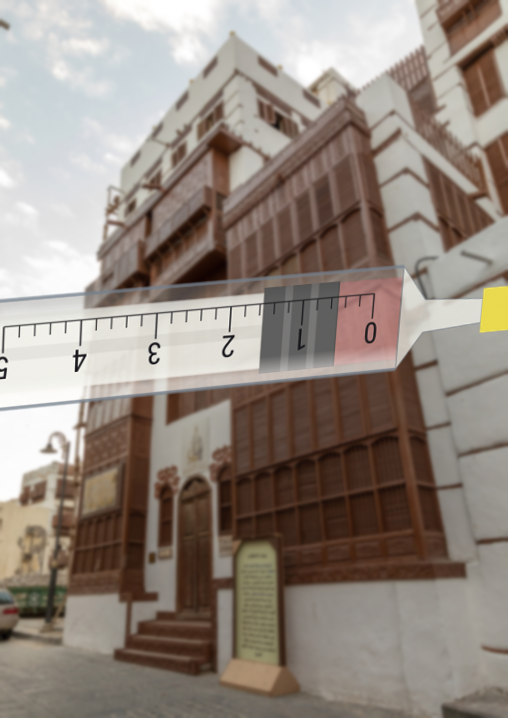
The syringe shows 0.5 mL
